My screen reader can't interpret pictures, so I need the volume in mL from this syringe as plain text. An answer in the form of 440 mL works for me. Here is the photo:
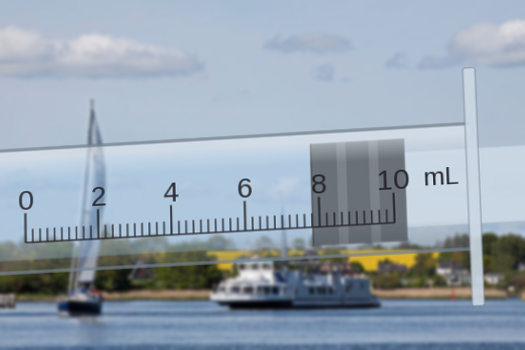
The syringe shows 7.8 mL
